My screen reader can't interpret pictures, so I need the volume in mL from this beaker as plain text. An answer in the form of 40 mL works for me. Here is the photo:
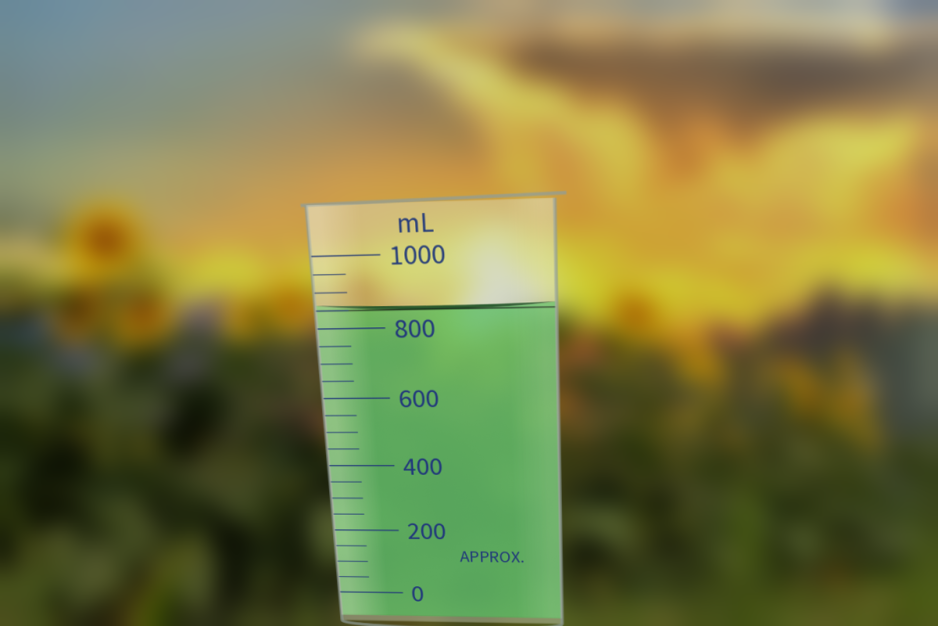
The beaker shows 850 mL
